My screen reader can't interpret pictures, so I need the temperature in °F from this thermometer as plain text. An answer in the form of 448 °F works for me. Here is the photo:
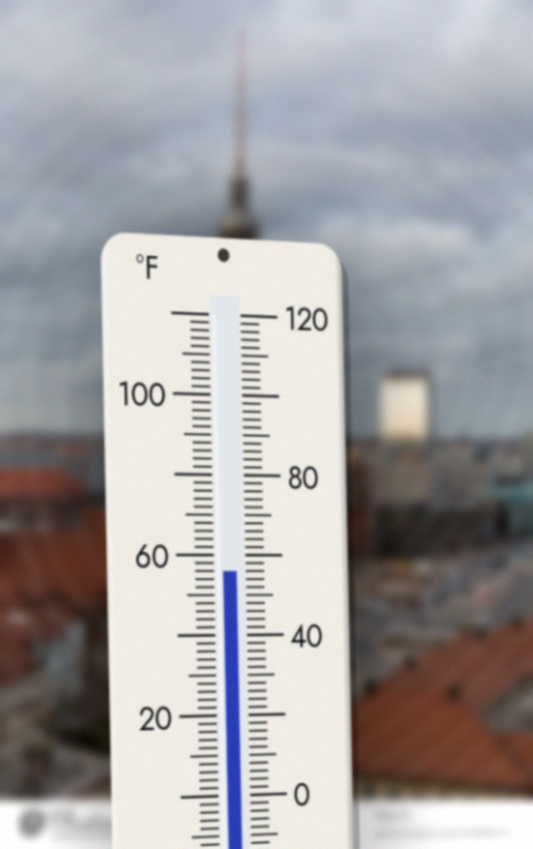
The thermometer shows 56 °F
